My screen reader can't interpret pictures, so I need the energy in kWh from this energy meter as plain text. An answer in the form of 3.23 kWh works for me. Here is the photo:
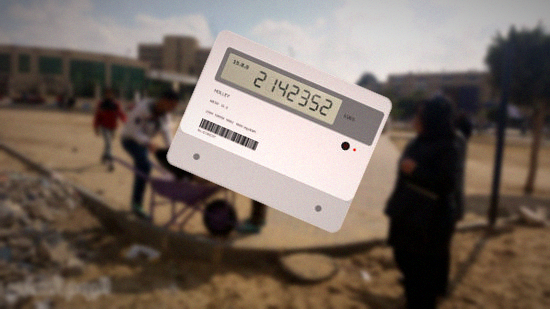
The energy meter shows 2142352 kWh
